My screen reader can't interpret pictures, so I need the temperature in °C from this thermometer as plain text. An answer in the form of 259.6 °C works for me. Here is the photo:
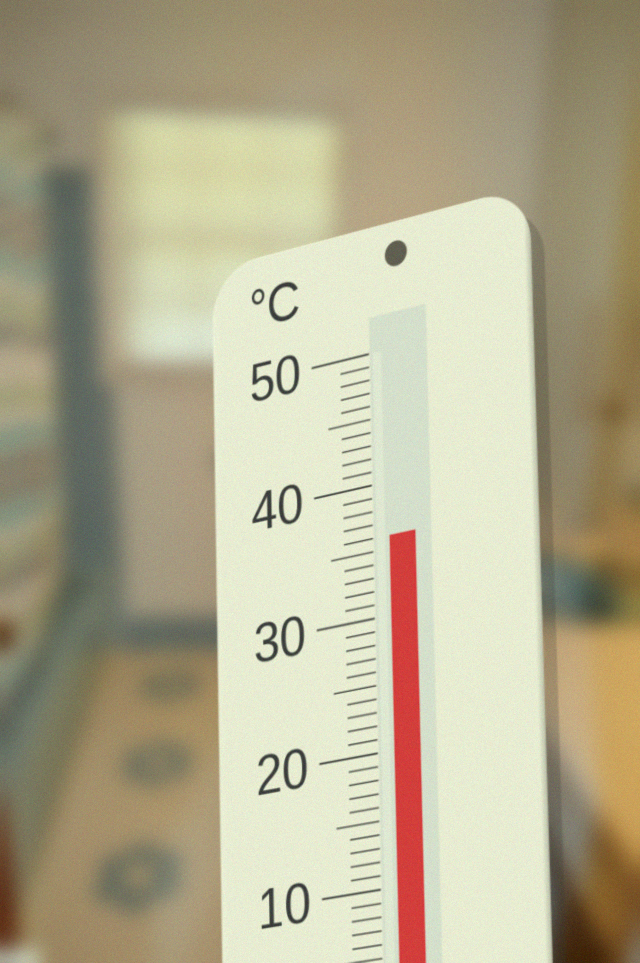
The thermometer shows 36 °C
